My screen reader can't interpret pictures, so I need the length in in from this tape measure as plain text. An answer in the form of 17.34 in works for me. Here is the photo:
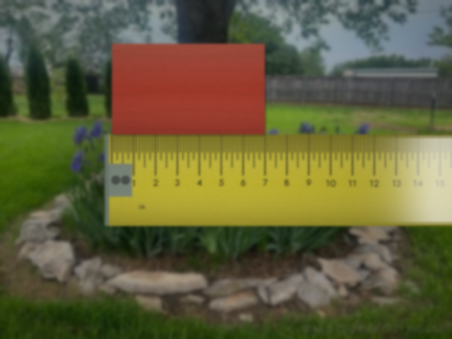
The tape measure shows 7 in
